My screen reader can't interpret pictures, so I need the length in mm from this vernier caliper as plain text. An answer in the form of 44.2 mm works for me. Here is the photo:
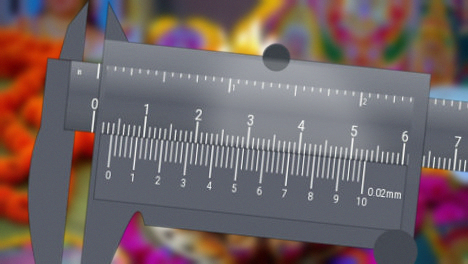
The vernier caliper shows 3.8 mm
